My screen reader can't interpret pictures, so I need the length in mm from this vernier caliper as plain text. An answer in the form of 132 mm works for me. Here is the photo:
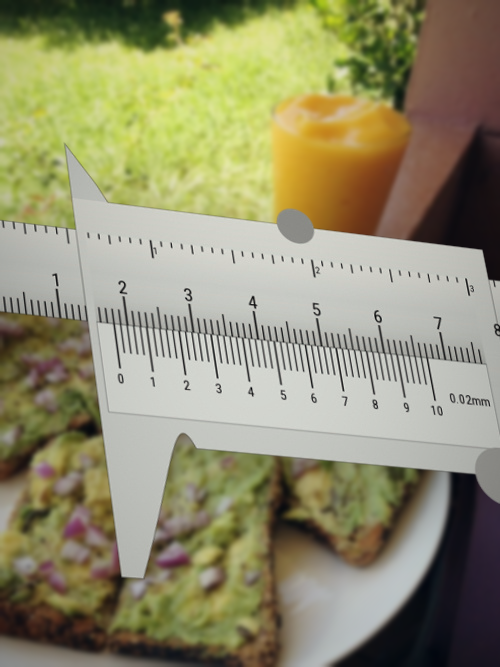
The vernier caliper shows 18.0 mm
